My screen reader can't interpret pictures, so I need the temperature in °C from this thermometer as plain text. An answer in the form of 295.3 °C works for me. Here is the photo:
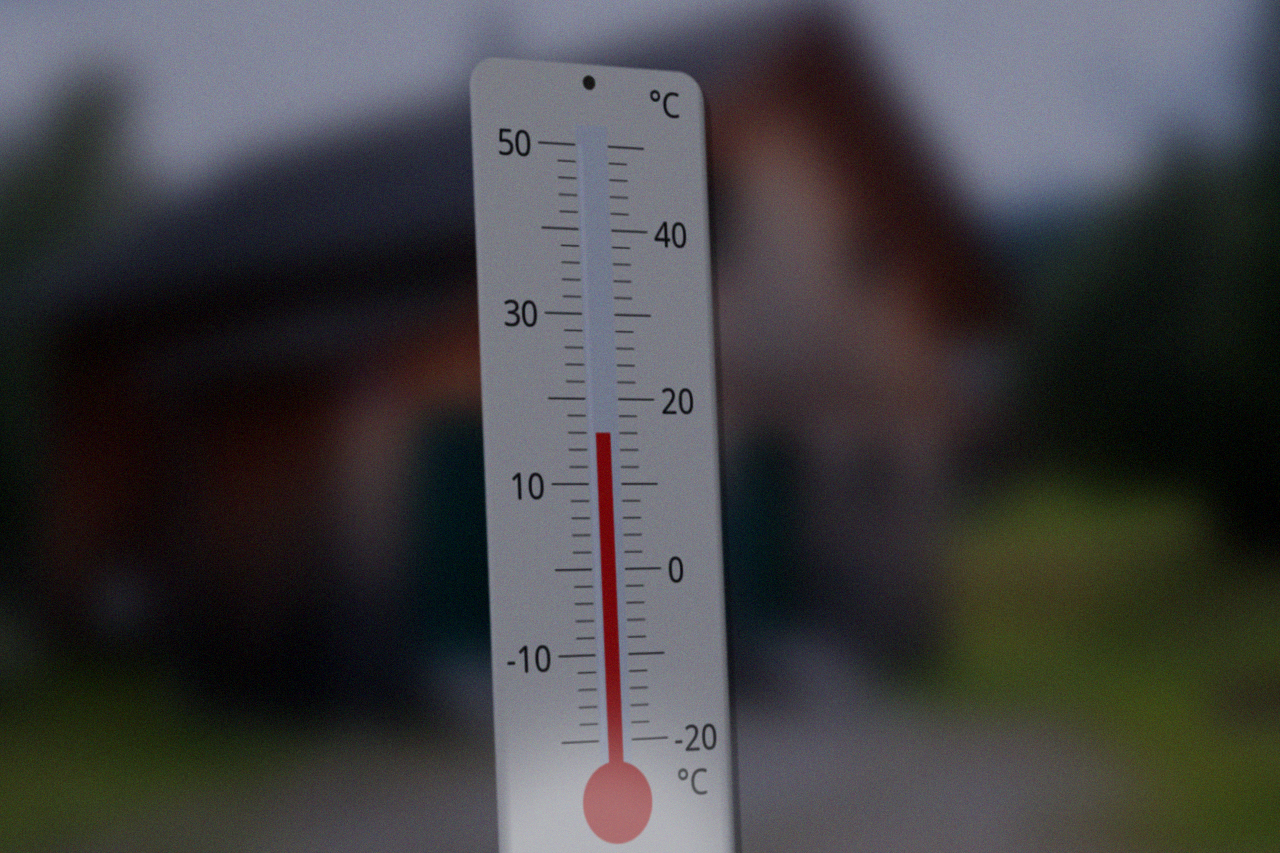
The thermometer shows 16 °C
